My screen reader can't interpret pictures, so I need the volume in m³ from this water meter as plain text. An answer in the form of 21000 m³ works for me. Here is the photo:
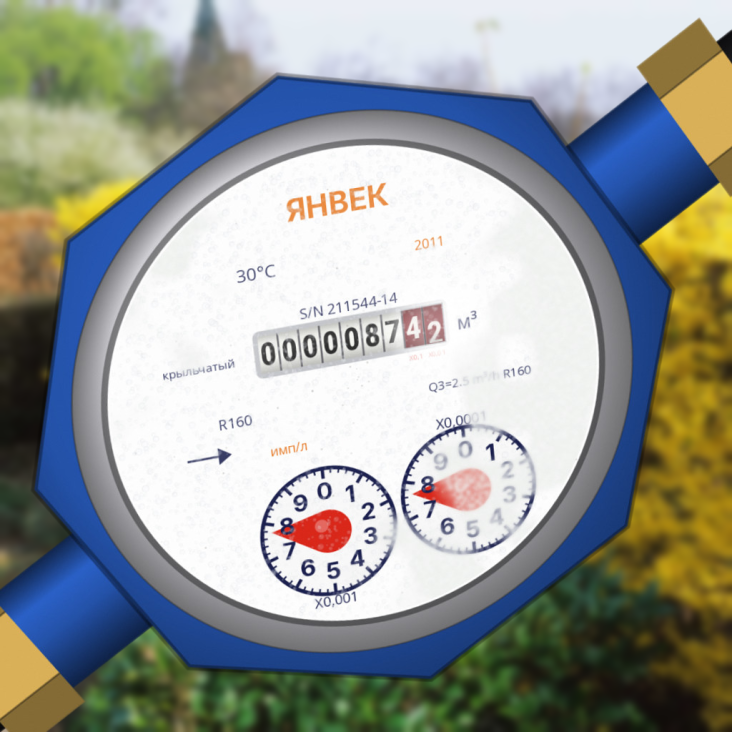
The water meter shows 87.4177 m³
